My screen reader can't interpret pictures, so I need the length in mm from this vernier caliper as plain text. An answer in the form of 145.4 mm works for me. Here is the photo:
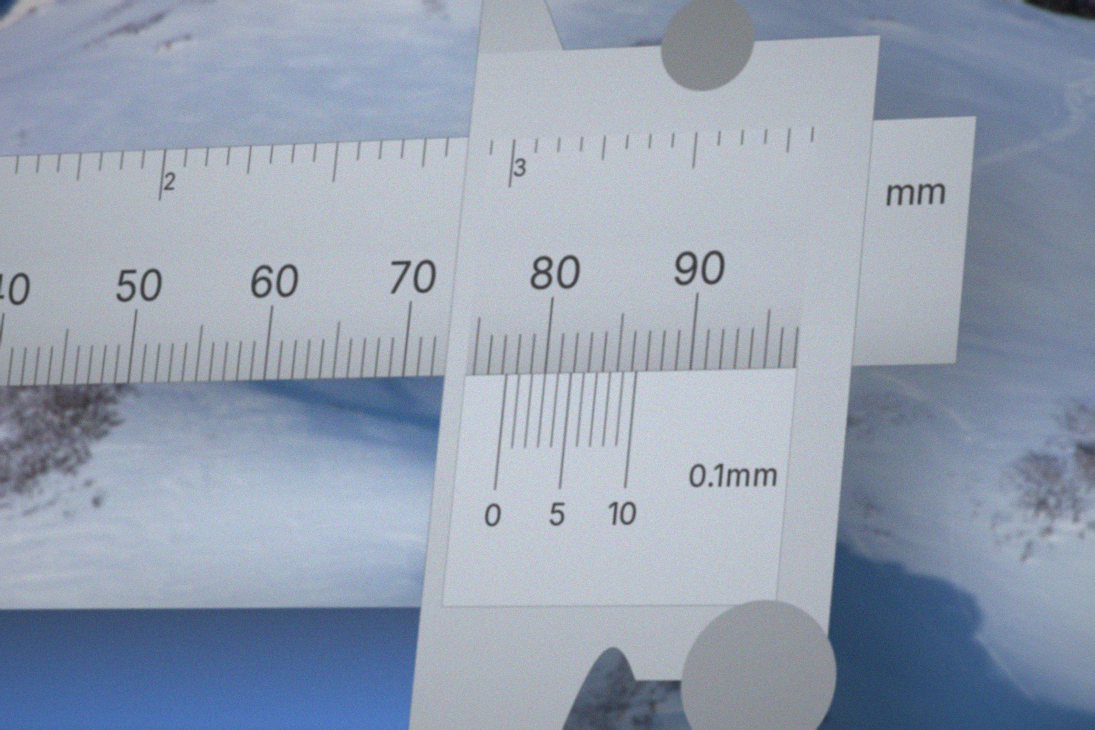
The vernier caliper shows 77.3 mm
